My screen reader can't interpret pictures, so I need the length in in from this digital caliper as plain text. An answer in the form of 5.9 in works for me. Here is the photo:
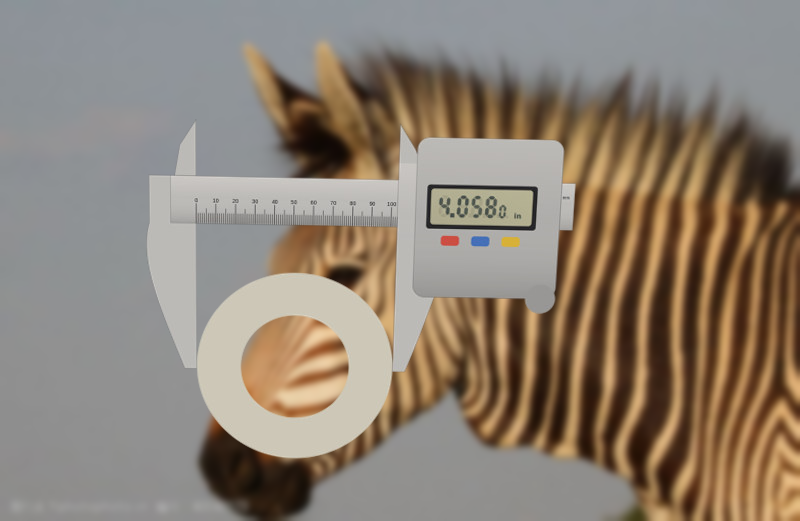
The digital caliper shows 4.0580 in
